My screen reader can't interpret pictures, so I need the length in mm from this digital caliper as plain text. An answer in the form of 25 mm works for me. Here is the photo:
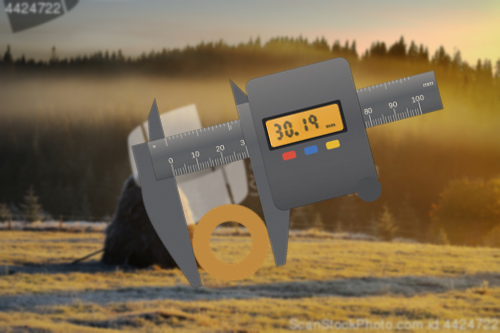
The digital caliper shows 30.19 mm
